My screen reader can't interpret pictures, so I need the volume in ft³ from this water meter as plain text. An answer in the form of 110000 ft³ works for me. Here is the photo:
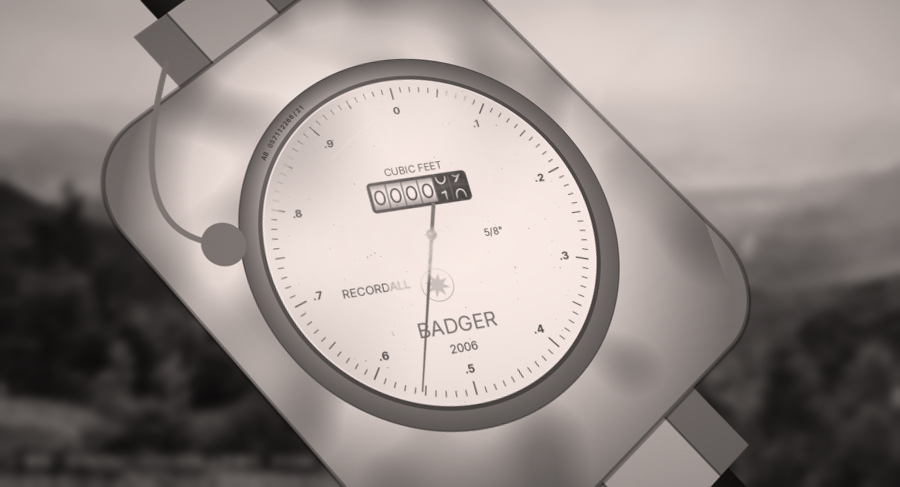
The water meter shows 9.55 ft³
